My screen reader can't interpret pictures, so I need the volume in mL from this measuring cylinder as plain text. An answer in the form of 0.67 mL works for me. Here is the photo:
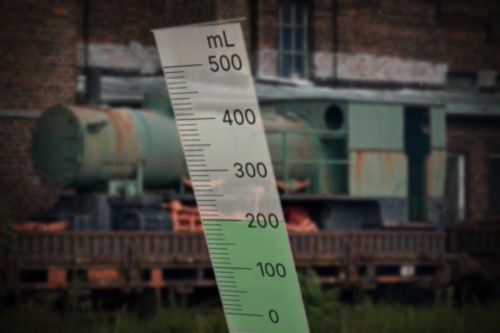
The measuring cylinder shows 200 mL
